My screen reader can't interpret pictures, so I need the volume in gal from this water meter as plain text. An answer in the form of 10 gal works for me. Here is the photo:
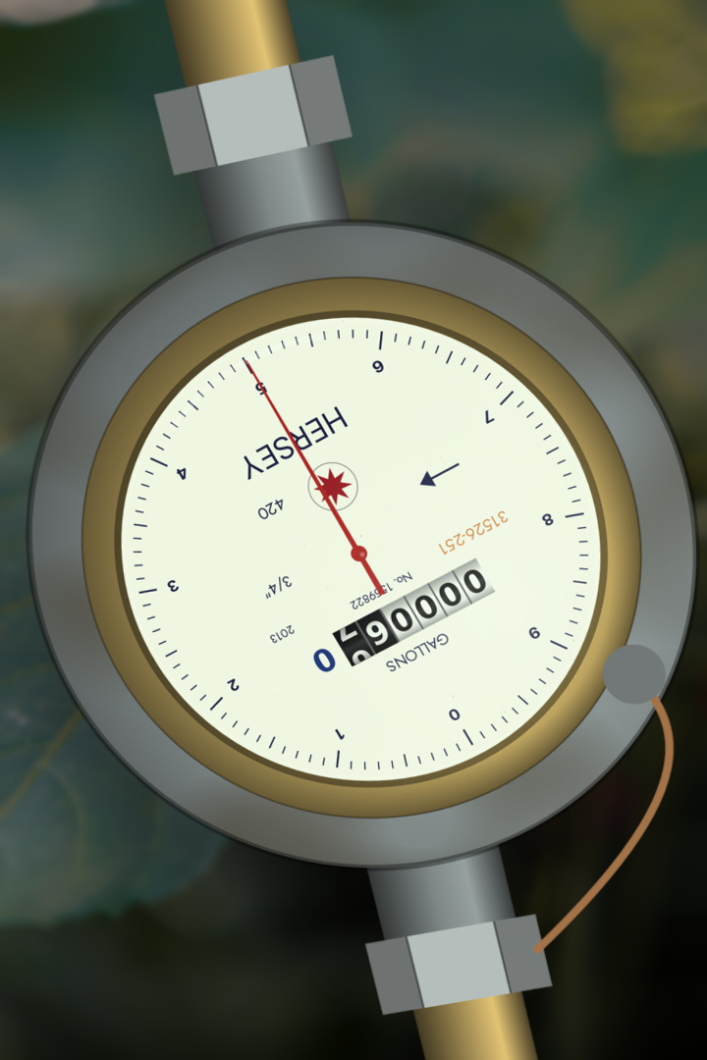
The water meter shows 665.0 gal
